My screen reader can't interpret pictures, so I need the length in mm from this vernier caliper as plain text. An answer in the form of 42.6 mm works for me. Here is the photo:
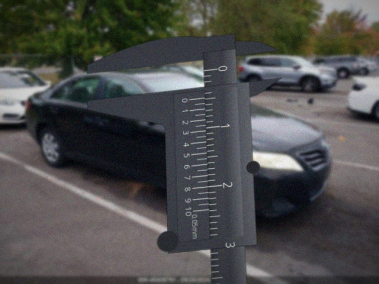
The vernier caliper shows 4.8 mm
